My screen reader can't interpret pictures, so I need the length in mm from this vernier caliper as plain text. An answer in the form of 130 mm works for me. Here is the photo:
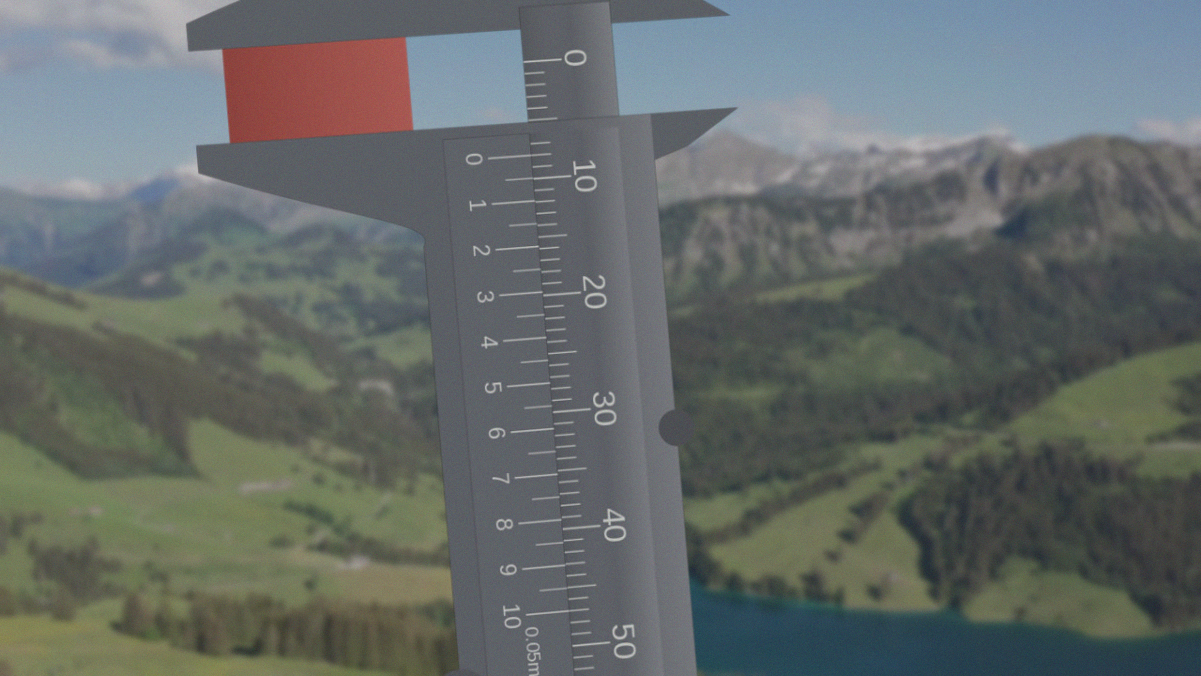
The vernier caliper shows 8.0 mm
